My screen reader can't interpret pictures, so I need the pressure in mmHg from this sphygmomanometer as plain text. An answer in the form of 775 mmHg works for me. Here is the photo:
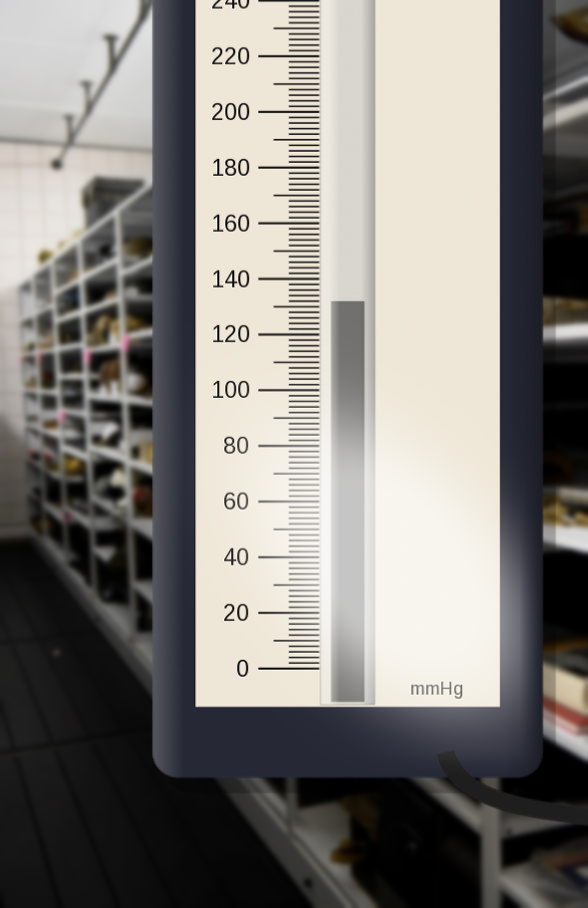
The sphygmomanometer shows 132 mmHg
